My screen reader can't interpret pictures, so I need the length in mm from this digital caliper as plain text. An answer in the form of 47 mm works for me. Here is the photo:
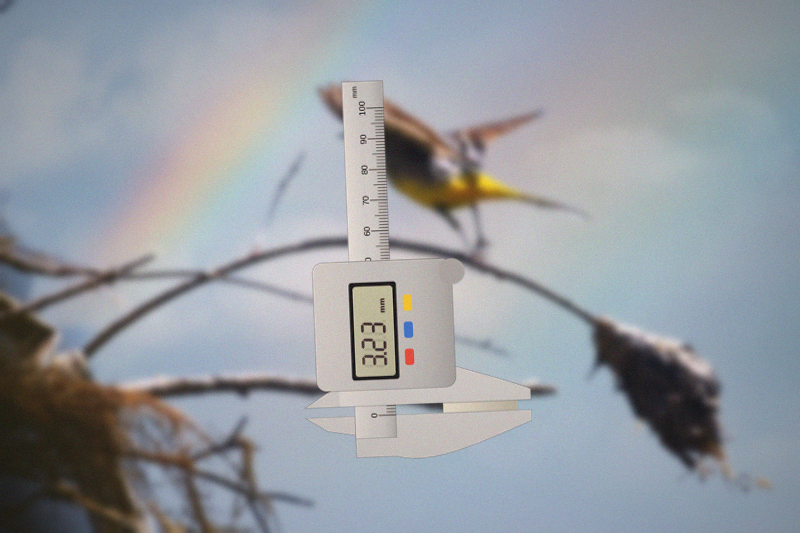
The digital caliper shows 3.23 mm
